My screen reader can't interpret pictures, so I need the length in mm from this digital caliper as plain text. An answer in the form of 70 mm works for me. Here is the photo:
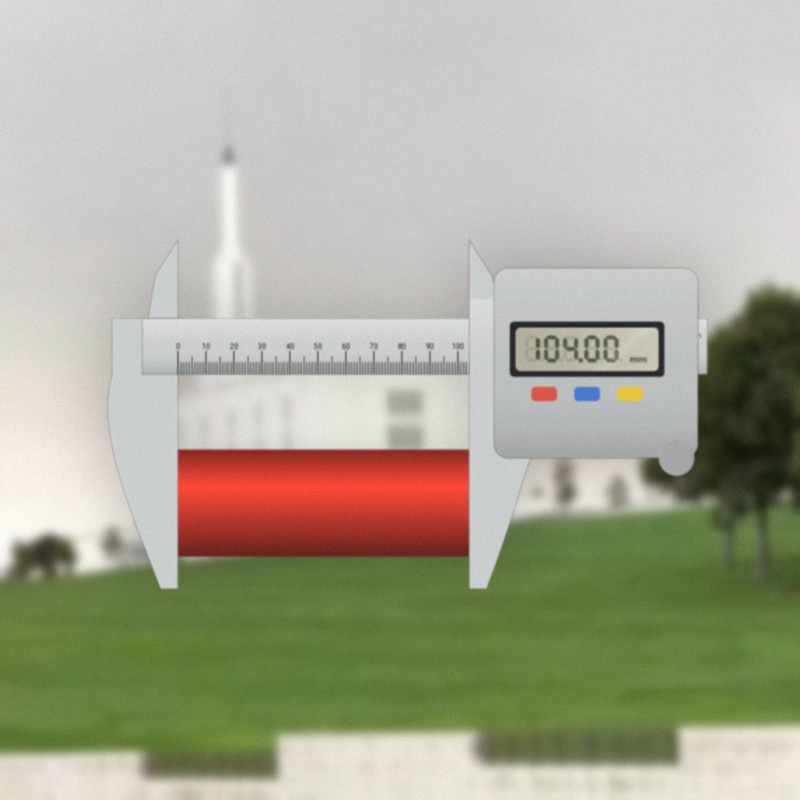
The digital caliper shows 104.00 mm
